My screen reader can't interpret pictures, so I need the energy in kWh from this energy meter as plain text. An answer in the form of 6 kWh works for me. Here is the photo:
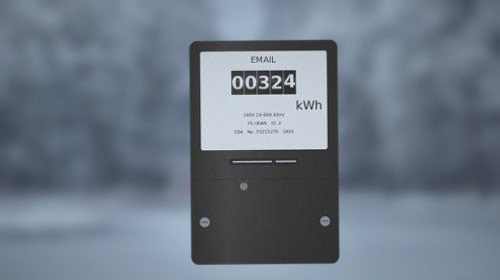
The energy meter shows 324 kWh
